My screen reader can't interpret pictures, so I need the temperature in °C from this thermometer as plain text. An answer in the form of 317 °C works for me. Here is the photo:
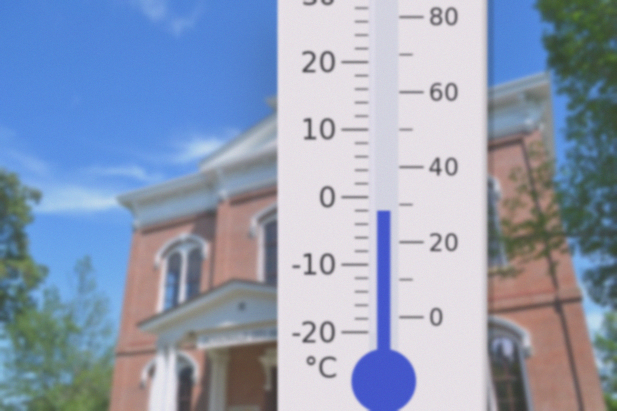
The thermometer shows -2 °C
